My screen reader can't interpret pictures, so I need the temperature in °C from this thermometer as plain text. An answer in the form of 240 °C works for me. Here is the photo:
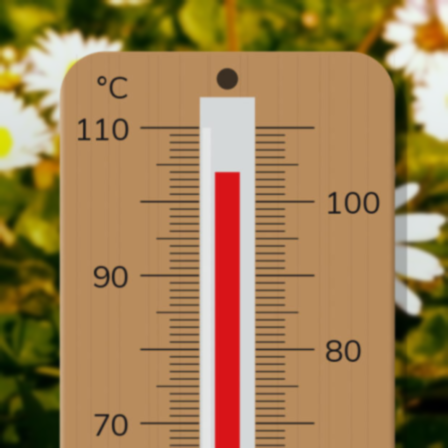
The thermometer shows 104 °C
